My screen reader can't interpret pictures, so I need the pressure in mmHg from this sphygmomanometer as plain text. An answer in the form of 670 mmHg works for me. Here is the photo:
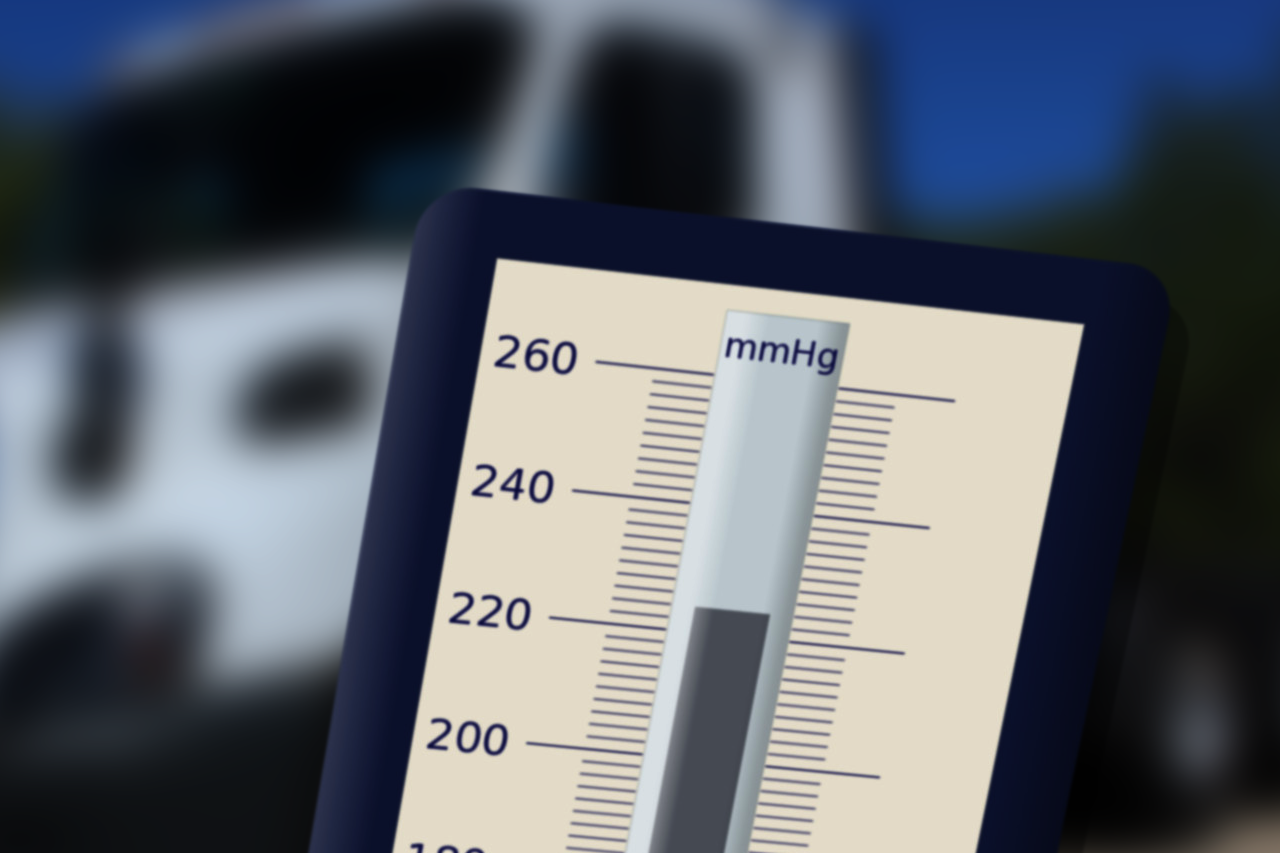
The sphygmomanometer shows 224 mmHg
